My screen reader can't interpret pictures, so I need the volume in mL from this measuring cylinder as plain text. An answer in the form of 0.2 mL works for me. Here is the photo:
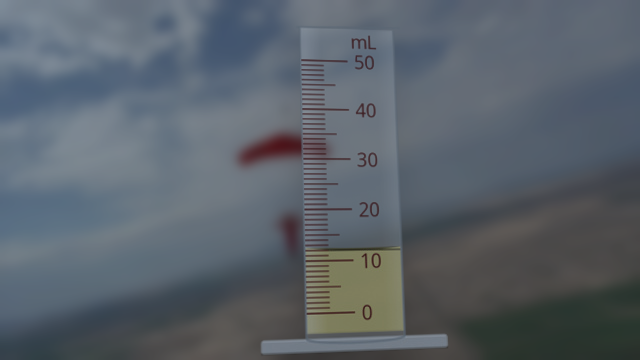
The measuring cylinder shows 12 mL
